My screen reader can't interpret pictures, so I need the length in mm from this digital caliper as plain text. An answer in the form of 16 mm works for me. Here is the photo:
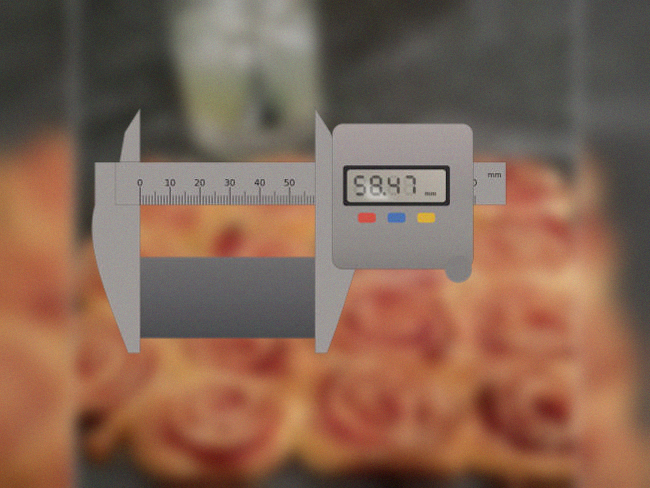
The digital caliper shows 58.47 mm
